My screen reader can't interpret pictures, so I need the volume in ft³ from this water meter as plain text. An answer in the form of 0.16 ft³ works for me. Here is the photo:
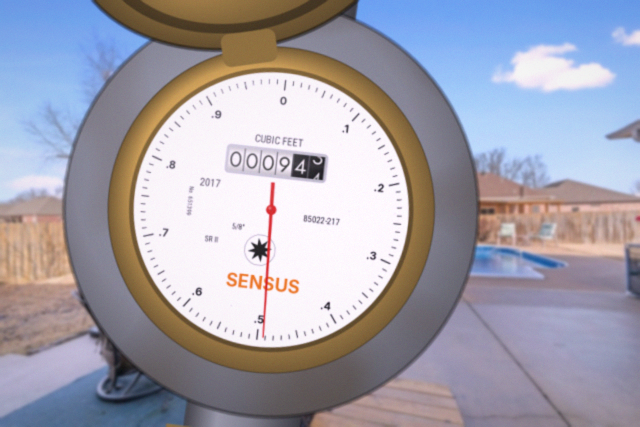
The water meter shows 943.49 ft³
